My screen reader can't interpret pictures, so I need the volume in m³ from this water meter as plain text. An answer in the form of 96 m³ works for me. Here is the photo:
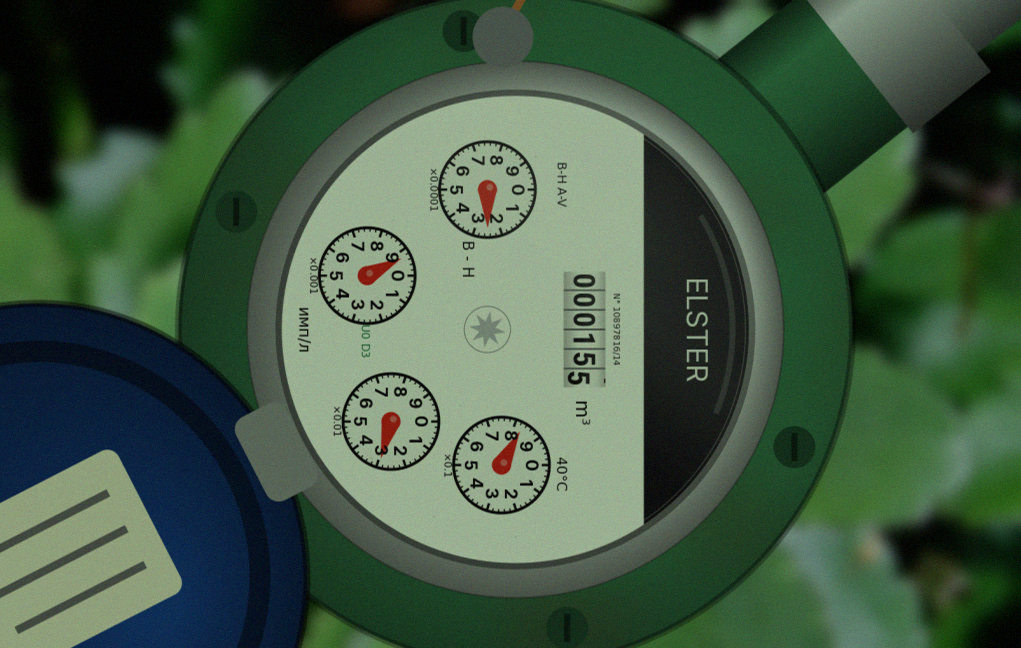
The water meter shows 154.8292 m³
